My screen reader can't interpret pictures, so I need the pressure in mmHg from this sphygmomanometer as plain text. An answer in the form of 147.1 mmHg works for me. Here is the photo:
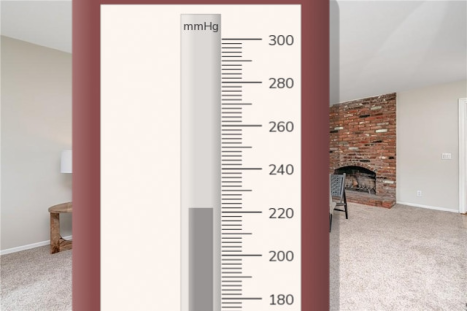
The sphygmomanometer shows 222 mmHg
